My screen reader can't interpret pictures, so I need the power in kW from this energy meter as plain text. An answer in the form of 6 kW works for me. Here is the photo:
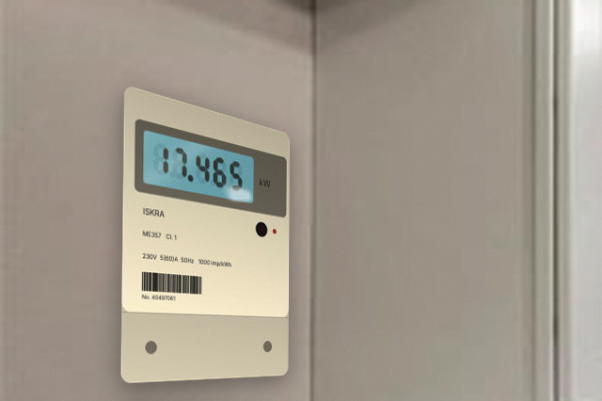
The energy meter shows 17.465 kW
